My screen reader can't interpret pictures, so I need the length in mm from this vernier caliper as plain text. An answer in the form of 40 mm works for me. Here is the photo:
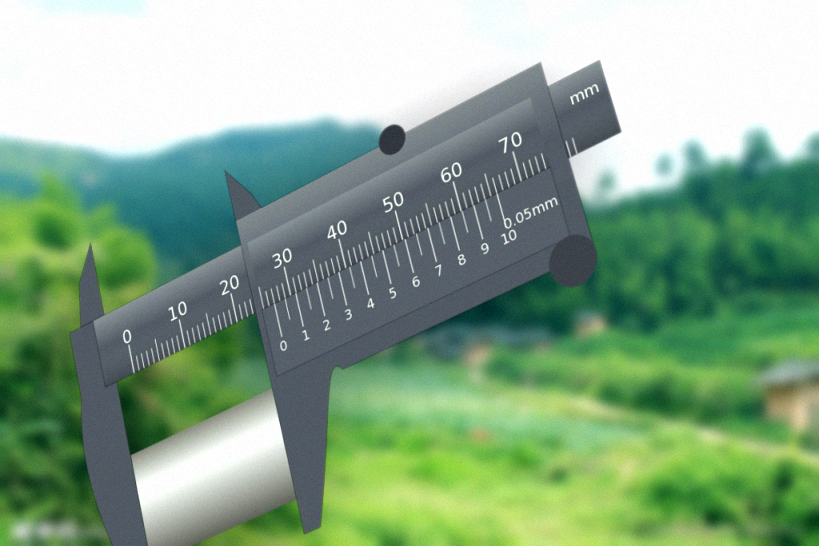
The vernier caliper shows 27.0 mm
